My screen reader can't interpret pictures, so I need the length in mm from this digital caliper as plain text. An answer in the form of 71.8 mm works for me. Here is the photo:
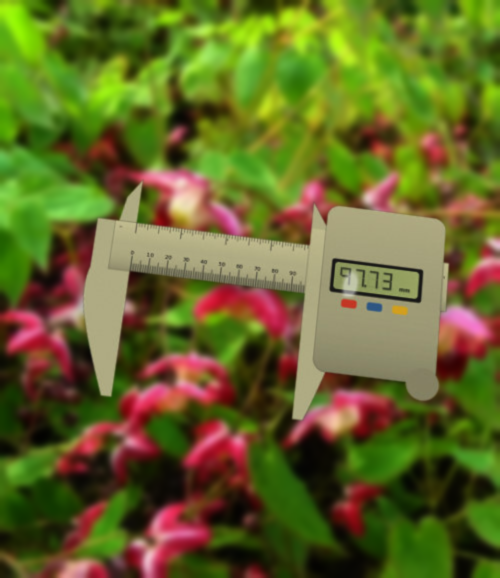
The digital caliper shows 97.73 mm
